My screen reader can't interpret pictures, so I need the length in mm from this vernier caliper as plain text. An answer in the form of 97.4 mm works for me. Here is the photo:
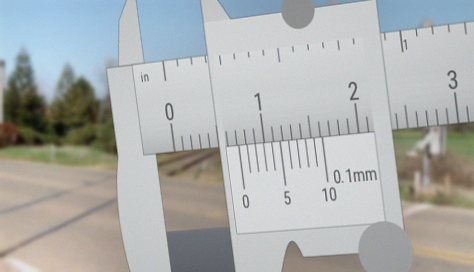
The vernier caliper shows 7.2 mm
